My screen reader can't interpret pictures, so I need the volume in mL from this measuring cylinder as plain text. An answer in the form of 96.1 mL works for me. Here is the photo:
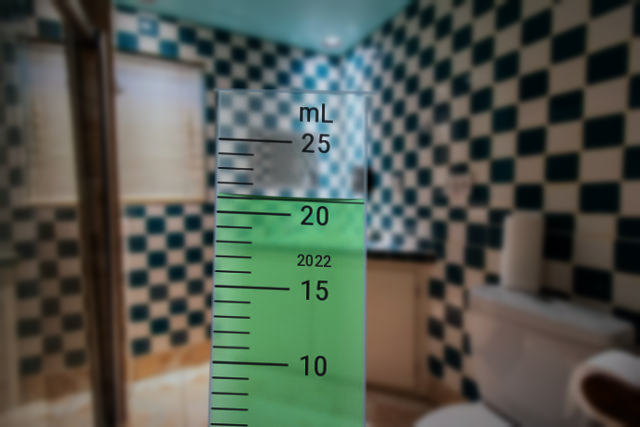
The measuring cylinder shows 21 mL
